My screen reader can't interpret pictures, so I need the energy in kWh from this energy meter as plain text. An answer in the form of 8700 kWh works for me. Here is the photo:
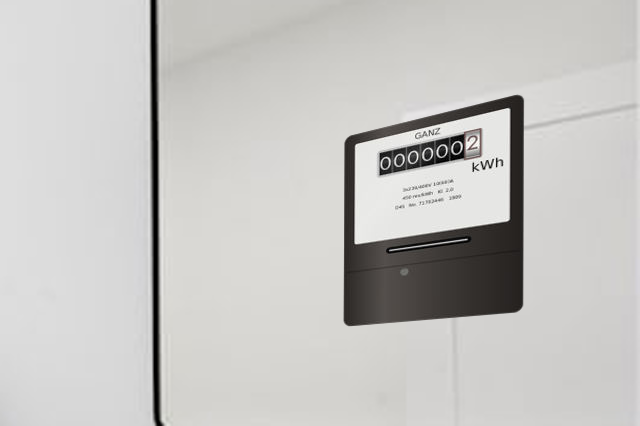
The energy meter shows 0.2 kWh
